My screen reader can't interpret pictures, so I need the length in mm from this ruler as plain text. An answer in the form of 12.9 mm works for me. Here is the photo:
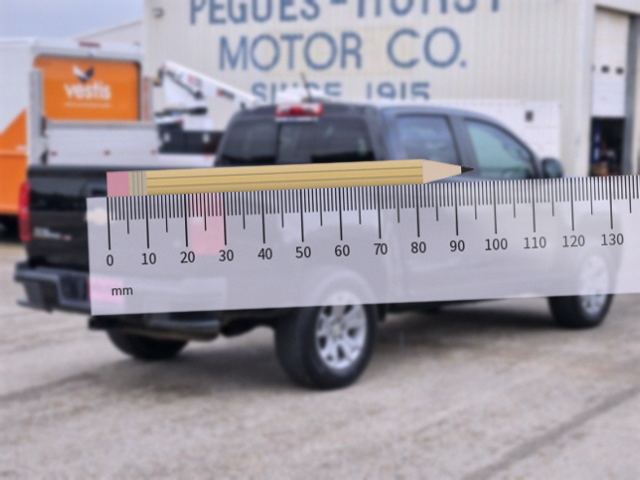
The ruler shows 95 mm
